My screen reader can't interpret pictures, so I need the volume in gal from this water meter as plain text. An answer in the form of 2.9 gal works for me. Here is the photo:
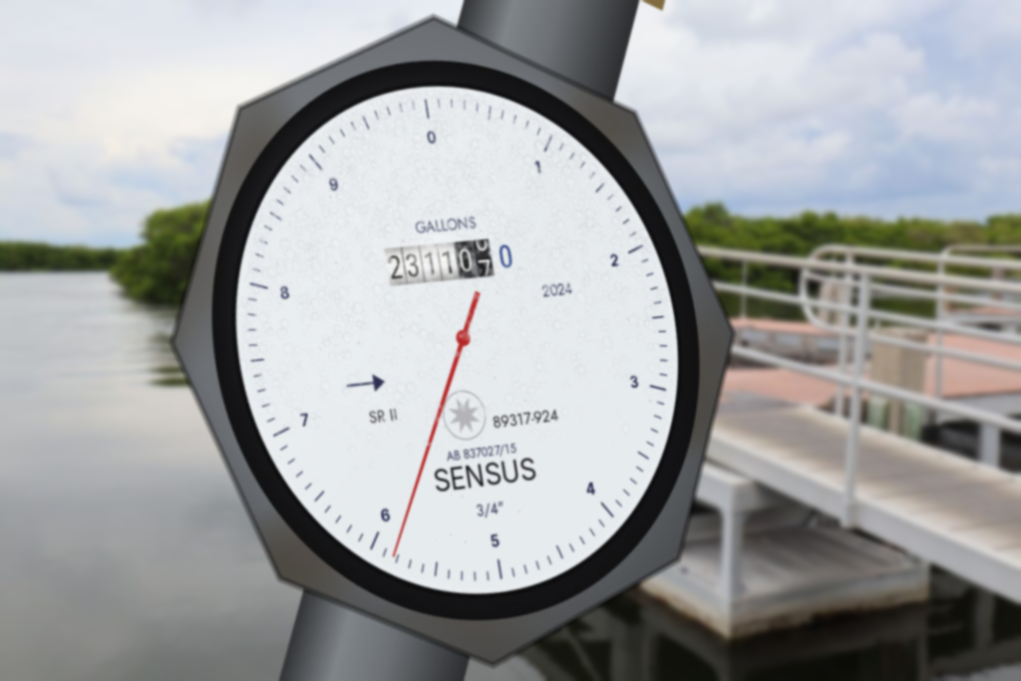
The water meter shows 2311065.8 gal
